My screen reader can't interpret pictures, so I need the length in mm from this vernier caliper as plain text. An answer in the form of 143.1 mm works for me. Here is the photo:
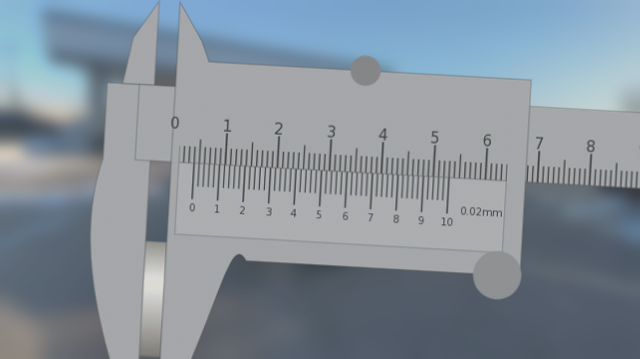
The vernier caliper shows 4.0 mm
